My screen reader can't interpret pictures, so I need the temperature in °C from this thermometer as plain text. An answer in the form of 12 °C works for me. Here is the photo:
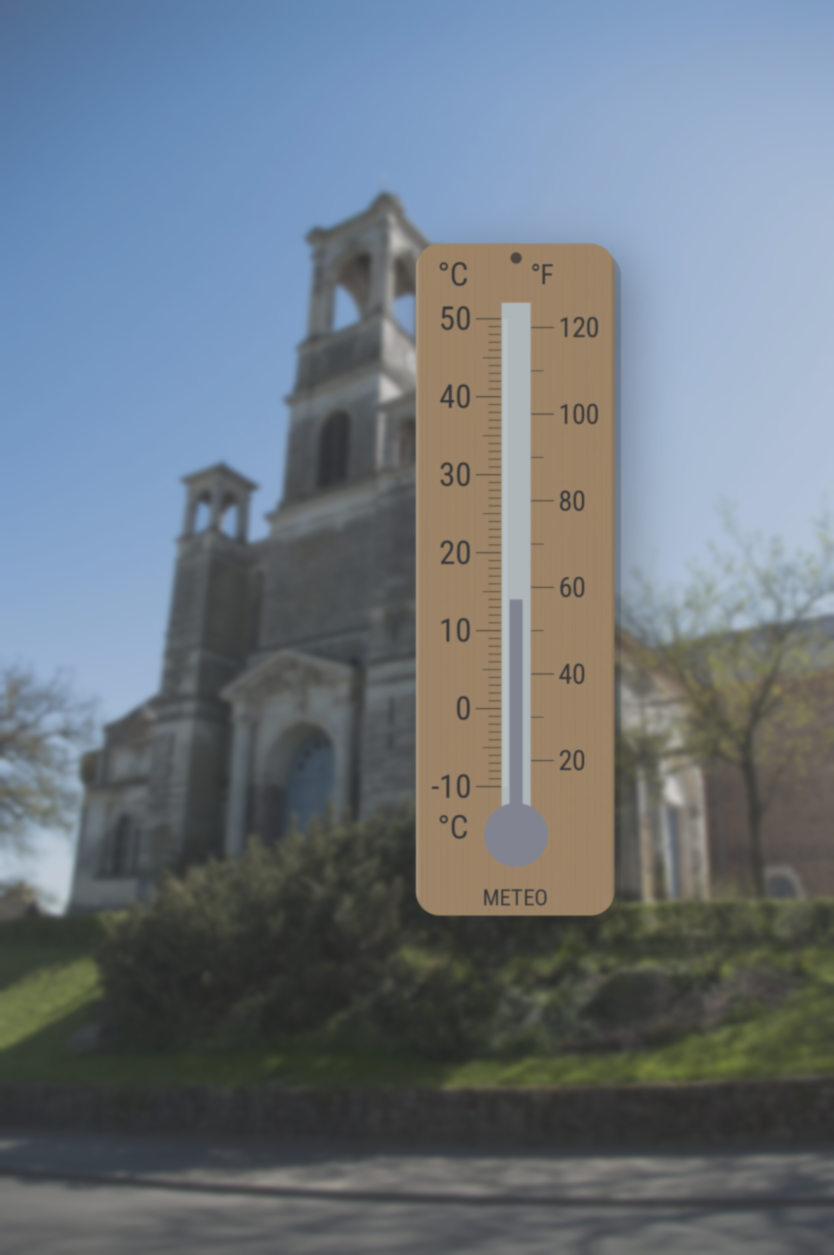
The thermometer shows 14 °C
